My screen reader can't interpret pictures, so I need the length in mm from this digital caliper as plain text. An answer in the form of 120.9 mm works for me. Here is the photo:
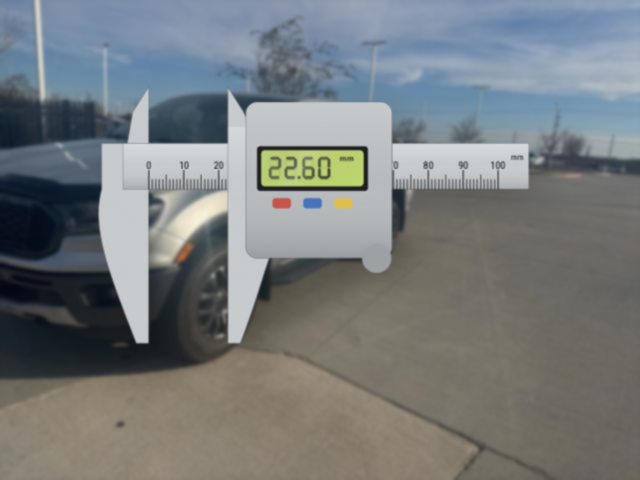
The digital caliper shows 22.60 mm
